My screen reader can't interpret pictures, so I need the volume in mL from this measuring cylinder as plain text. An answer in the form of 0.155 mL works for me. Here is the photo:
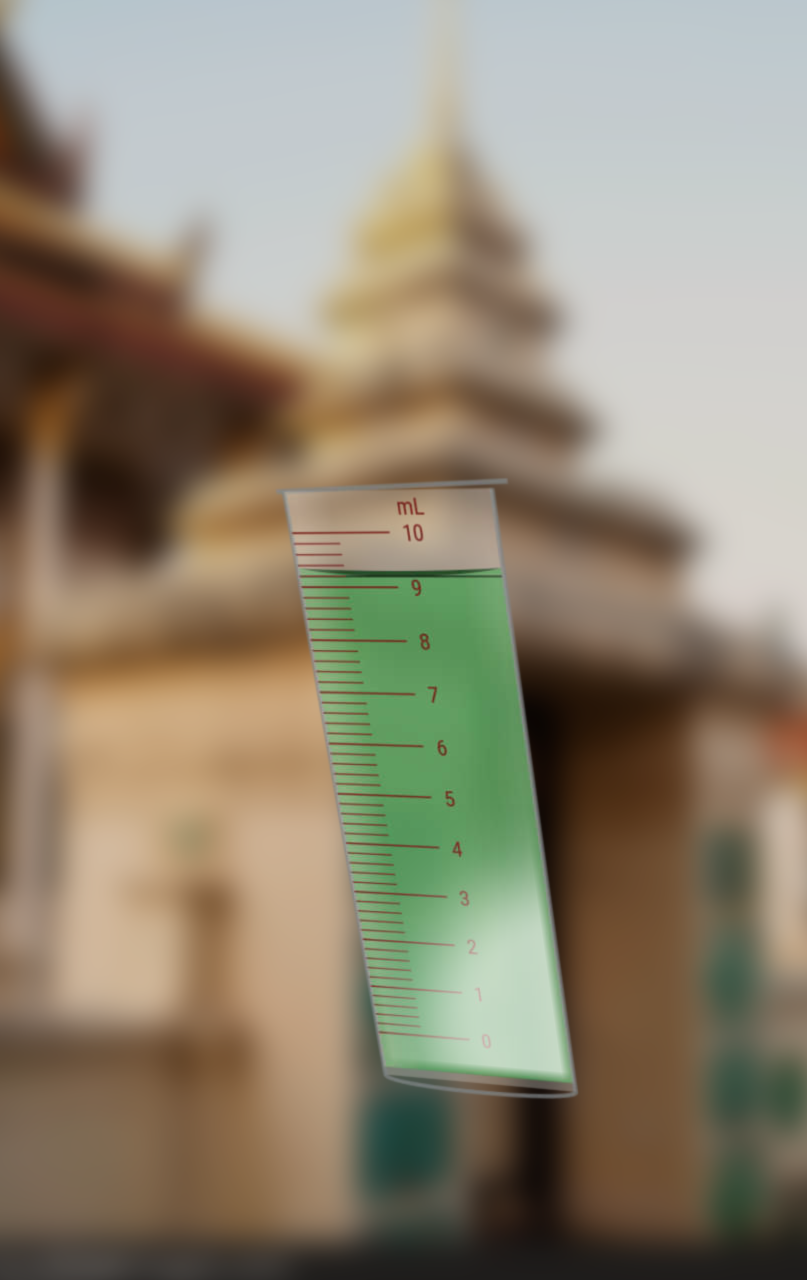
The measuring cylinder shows 9.2 mL
